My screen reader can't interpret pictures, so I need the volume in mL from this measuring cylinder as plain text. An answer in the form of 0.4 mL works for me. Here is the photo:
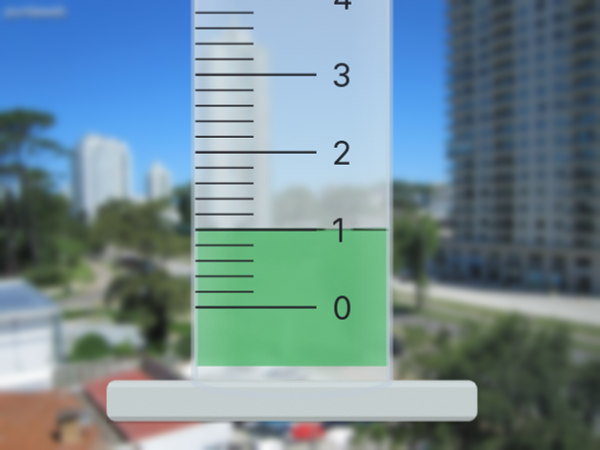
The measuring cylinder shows 1 mL
